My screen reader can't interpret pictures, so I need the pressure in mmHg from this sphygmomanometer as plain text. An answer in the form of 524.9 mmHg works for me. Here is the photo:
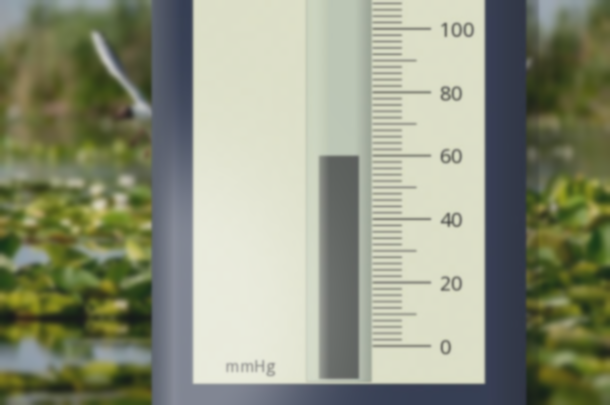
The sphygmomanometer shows 60 mmHg
